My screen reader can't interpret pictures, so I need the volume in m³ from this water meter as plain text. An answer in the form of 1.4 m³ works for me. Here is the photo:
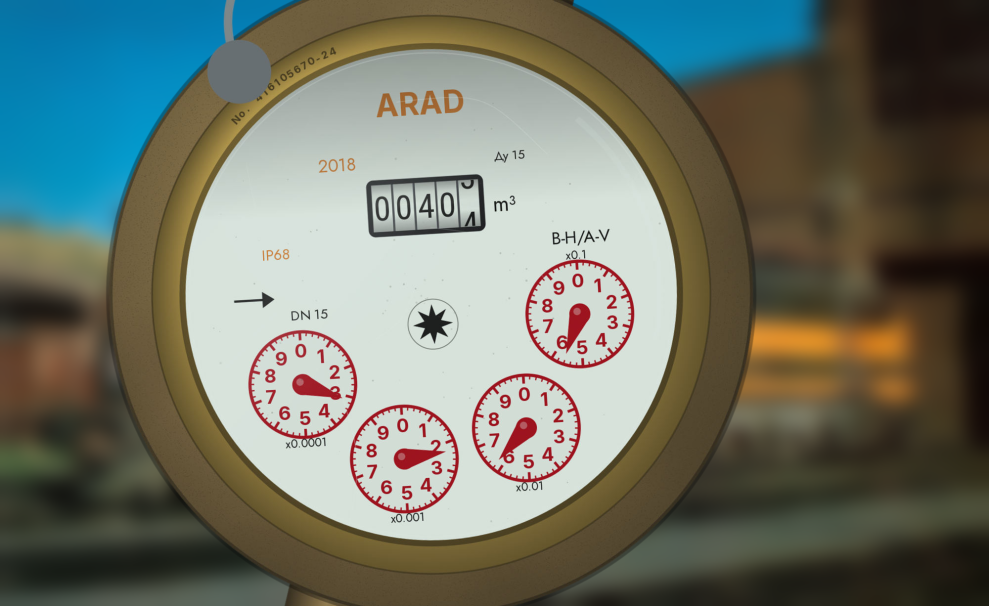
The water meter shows 403.5623 m³
